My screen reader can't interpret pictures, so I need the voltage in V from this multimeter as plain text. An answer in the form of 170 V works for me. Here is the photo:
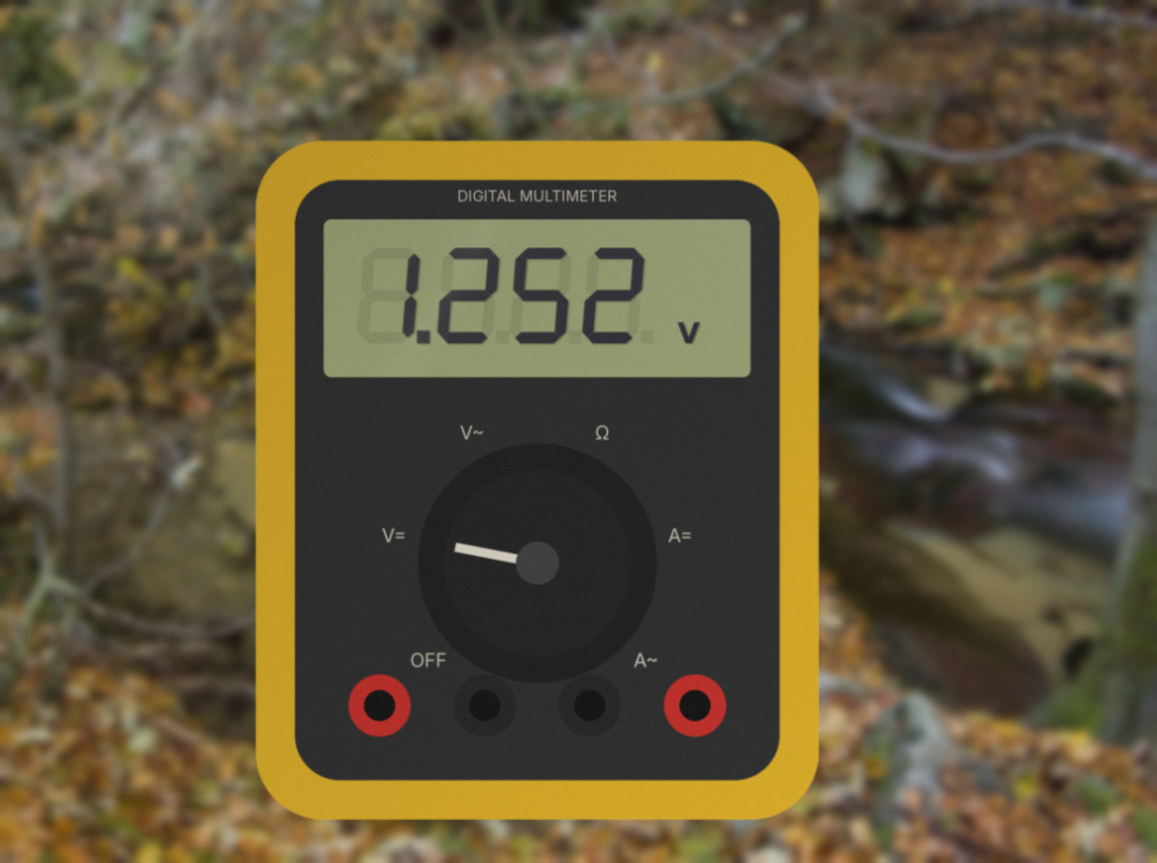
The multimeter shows 1.252 V
